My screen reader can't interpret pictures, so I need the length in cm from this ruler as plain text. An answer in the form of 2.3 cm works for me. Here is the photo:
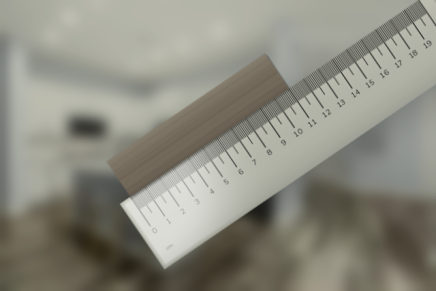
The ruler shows 11 cm
